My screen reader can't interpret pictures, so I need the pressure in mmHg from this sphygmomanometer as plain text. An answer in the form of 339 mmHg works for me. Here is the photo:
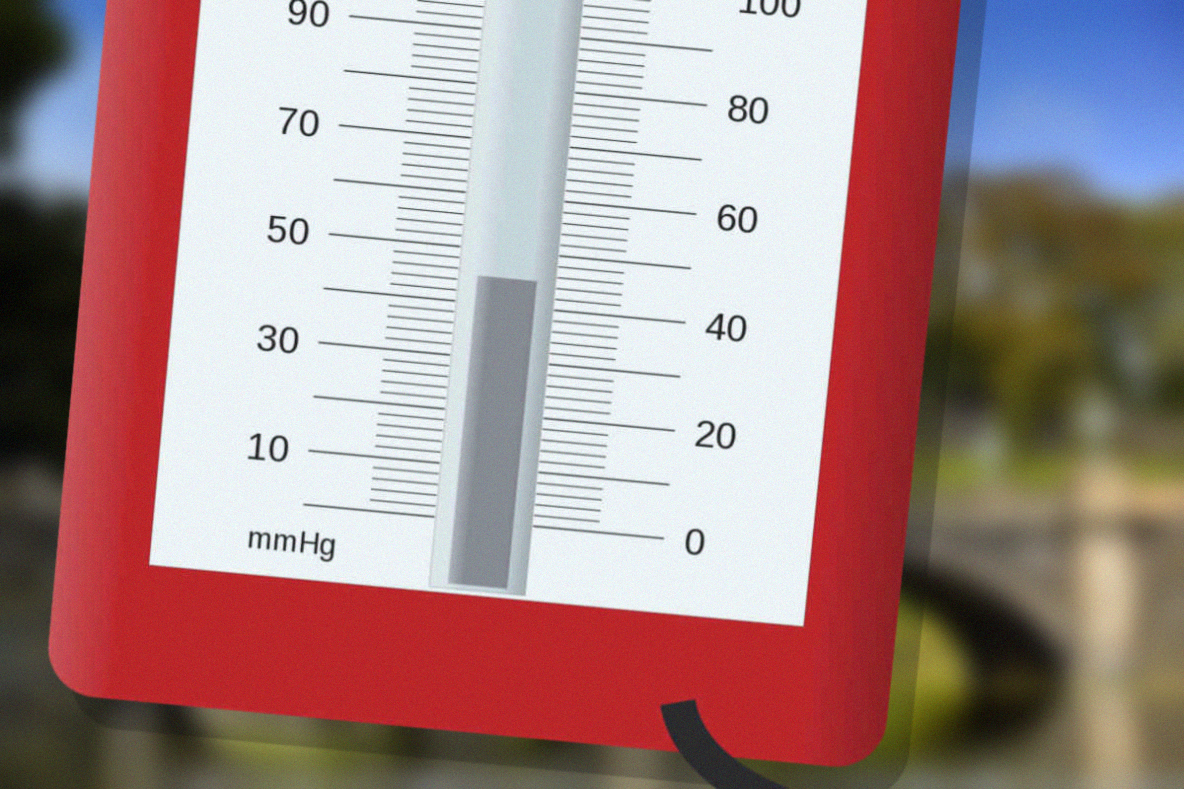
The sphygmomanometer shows 45 mmHg
